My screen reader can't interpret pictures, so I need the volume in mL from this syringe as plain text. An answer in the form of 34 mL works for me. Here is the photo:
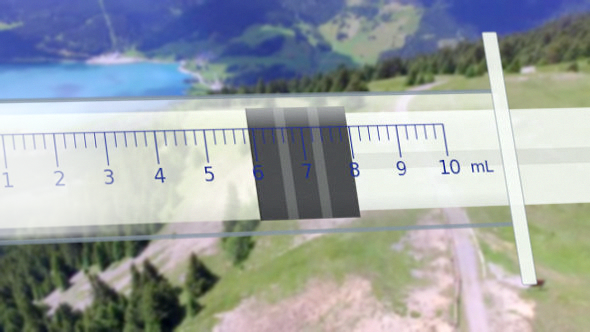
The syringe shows 5.9 mL
